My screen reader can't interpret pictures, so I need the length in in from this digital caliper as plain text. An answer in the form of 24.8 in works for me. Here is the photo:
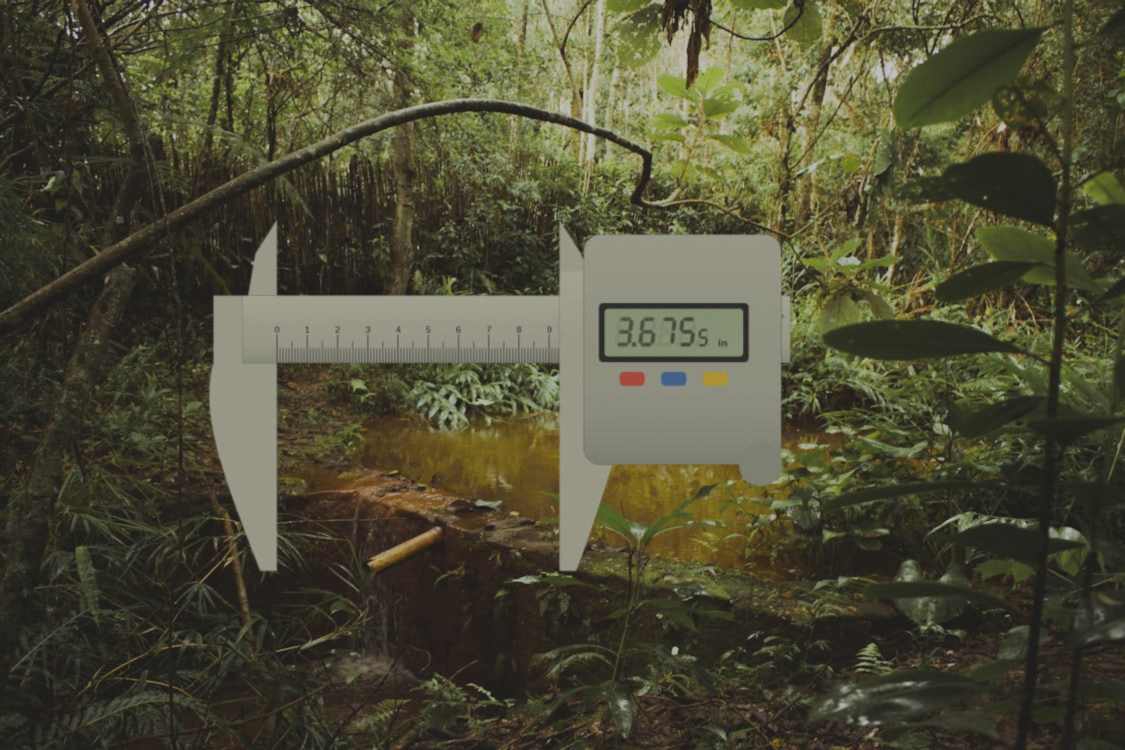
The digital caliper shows 3.6755 in
